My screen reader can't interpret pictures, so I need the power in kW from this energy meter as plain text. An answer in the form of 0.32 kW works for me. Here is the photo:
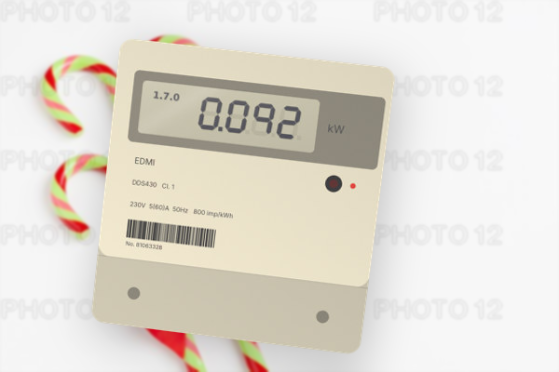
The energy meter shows 0.092 kW
